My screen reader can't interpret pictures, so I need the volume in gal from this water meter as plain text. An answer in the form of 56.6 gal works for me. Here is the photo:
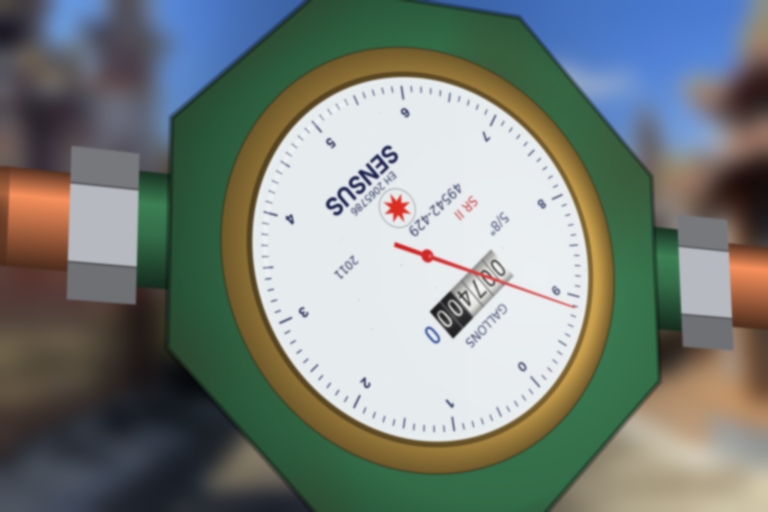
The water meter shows 73999.1 gal
